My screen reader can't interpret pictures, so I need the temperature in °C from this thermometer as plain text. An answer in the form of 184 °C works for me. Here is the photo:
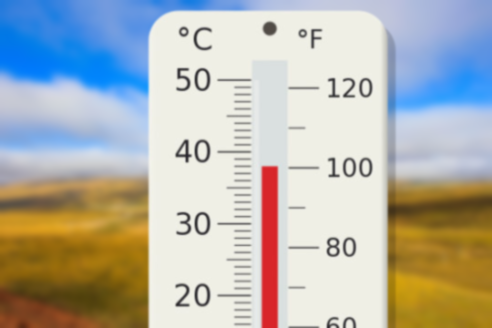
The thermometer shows 38 °C
